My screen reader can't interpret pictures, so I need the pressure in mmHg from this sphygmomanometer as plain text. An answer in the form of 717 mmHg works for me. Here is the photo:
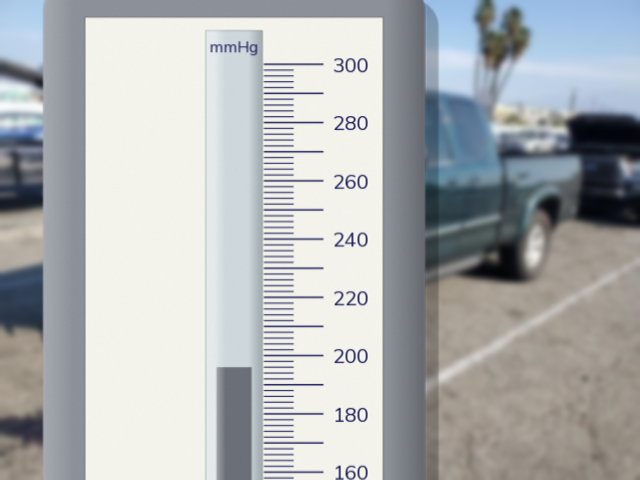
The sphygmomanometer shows 196 mmHg
